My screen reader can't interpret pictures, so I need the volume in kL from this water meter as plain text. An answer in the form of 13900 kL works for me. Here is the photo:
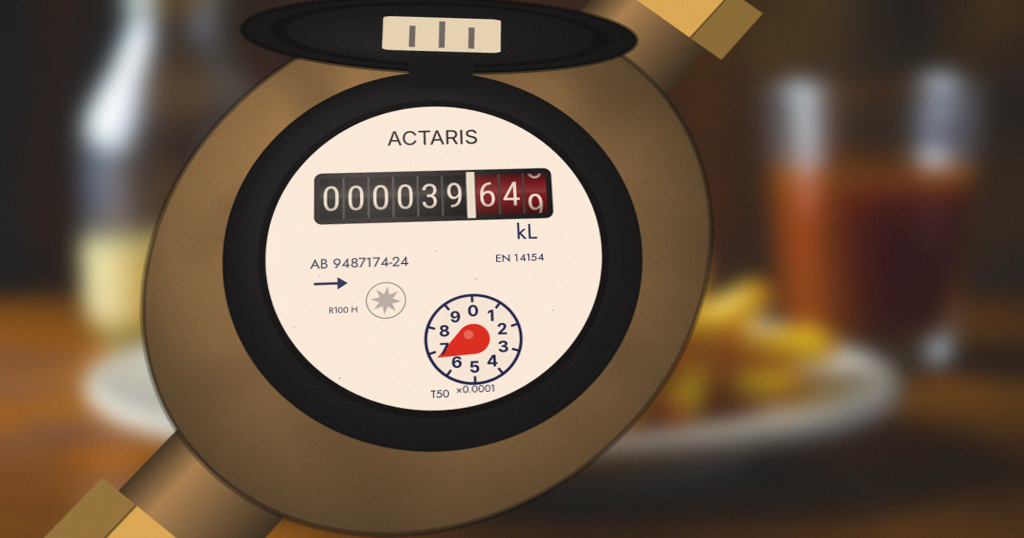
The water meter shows 39.6486 kL
